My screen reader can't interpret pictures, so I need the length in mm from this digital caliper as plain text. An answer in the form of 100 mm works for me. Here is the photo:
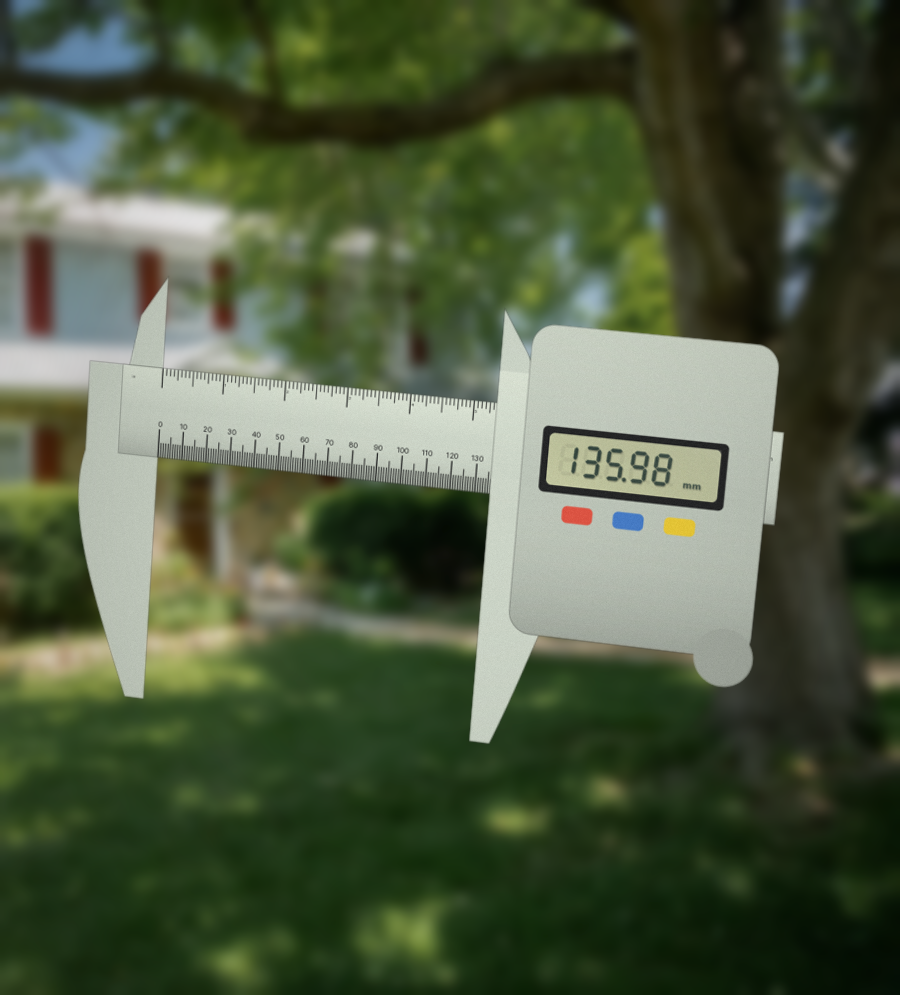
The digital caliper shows 135.98 mm
